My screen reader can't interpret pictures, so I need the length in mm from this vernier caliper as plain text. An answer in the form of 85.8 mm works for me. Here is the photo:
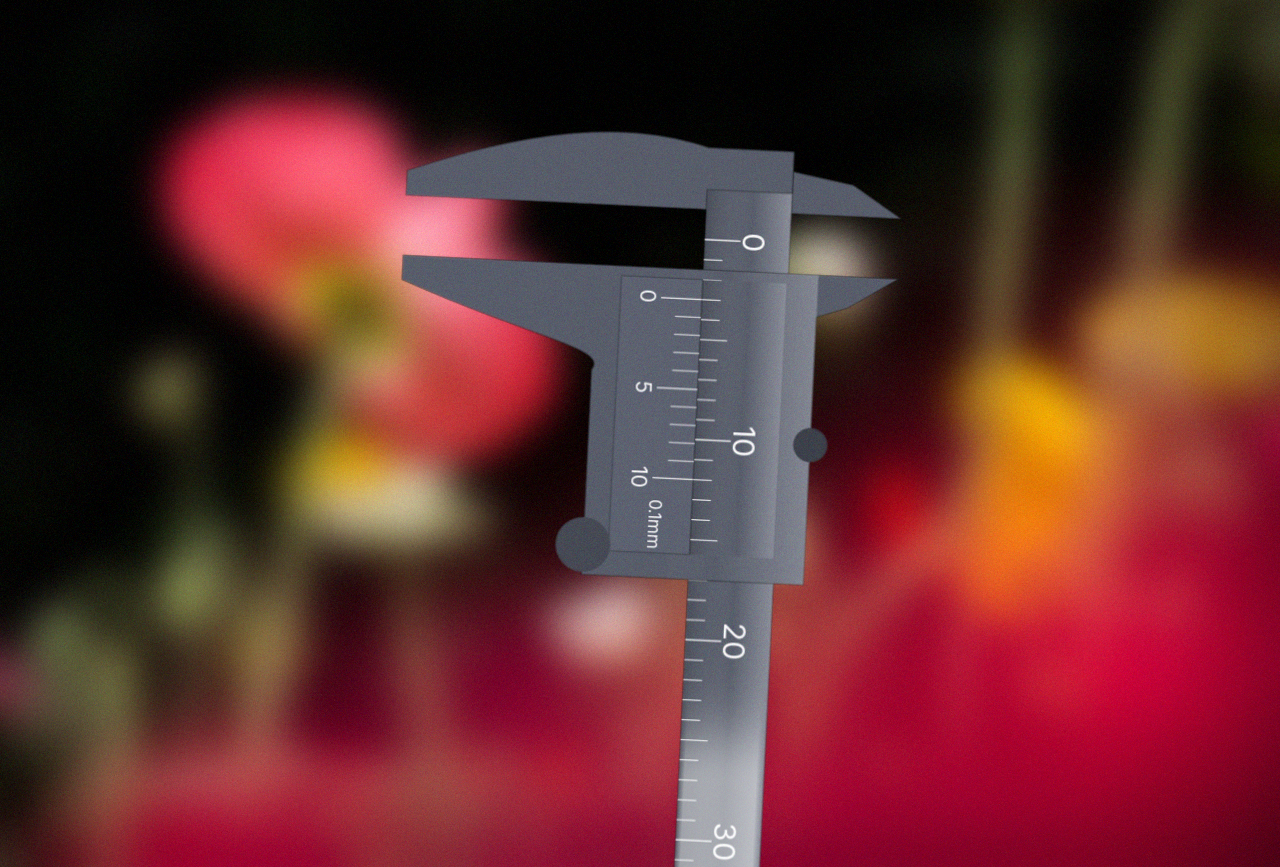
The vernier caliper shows 3.0 mm
